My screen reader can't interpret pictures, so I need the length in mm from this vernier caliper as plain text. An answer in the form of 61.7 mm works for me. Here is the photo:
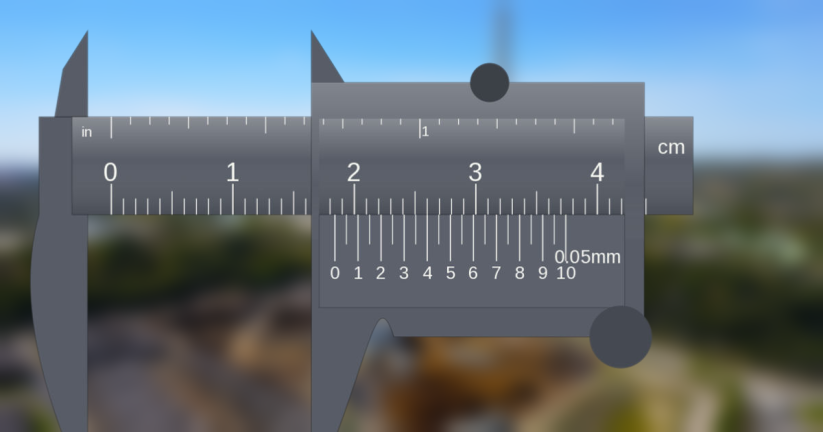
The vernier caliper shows 18.4 mm
